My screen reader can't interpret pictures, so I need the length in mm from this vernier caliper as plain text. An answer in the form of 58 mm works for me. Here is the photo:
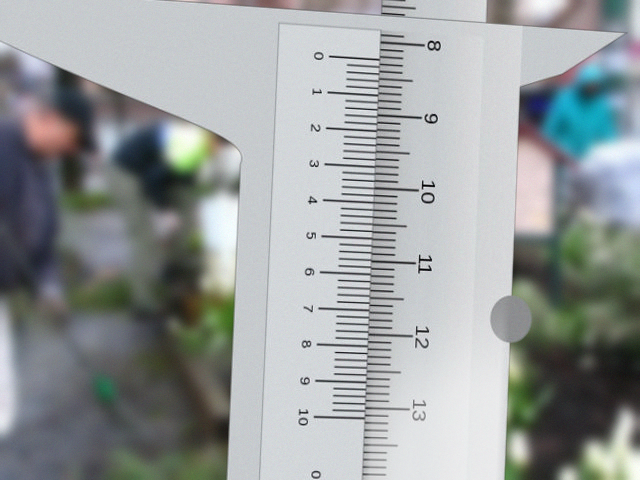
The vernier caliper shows 82.4 mm
